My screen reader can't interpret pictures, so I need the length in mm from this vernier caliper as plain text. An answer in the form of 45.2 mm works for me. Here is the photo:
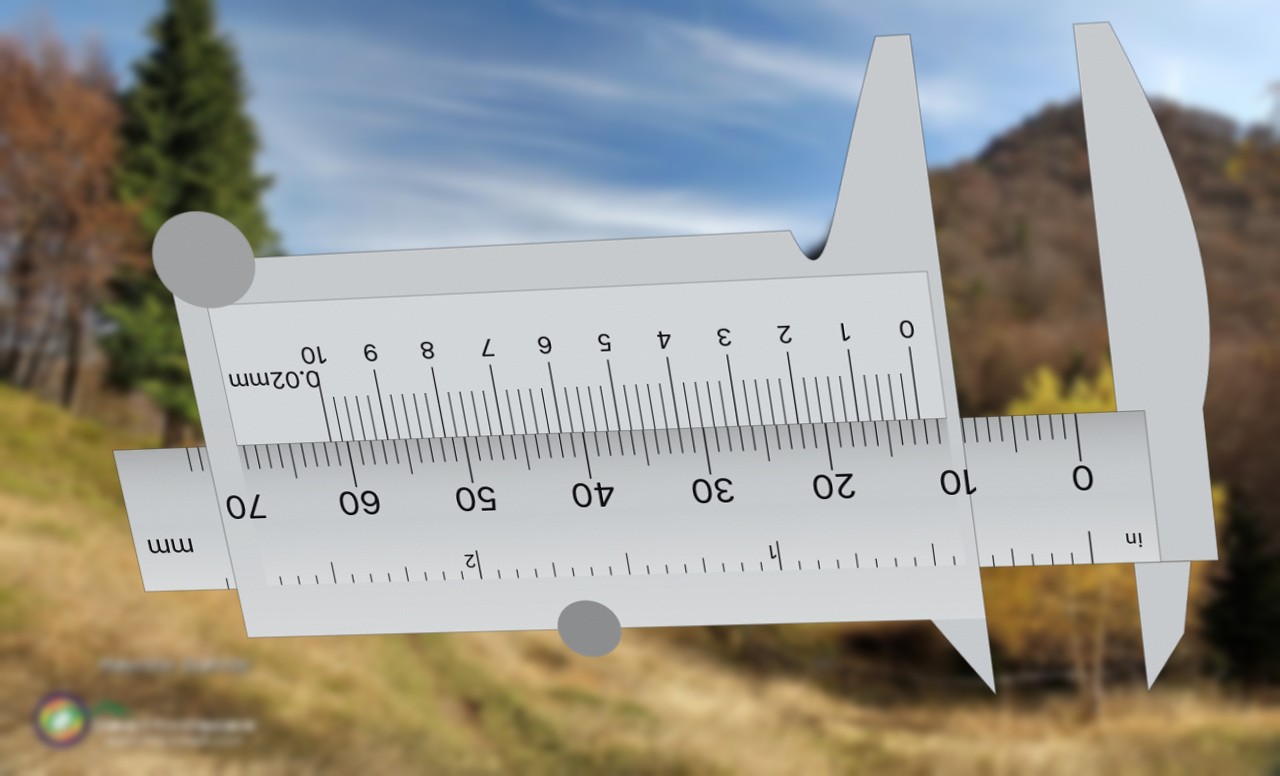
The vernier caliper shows 12.4 mm
